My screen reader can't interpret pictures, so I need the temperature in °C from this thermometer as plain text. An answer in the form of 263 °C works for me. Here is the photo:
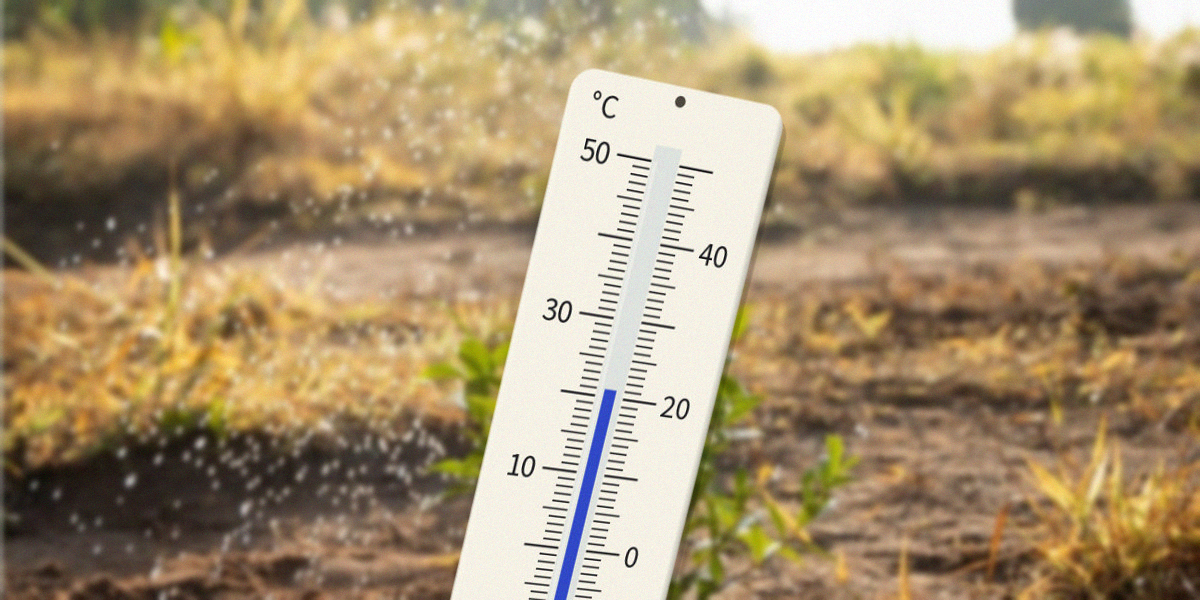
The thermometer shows 21 °C
